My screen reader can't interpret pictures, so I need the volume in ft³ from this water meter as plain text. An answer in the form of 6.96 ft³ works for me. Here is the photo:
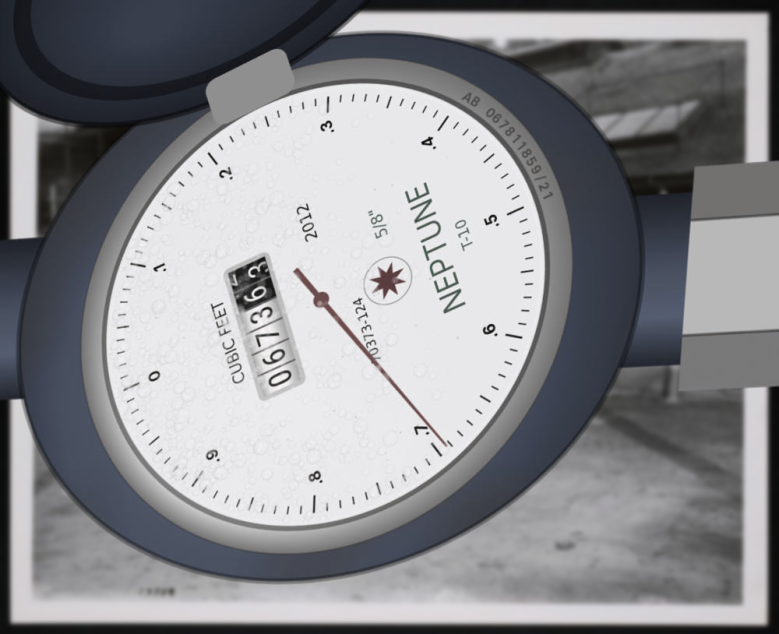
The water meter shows 67362.69 ft³
